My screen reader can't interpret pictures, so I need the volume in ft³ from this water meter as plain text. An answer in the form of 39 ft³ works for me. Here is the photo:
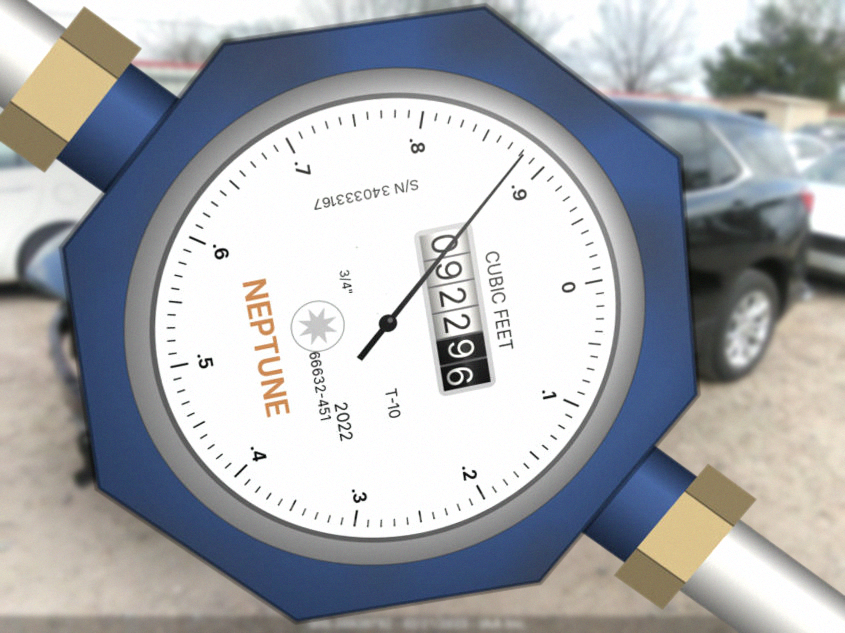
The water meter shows 92295.88 ft³
